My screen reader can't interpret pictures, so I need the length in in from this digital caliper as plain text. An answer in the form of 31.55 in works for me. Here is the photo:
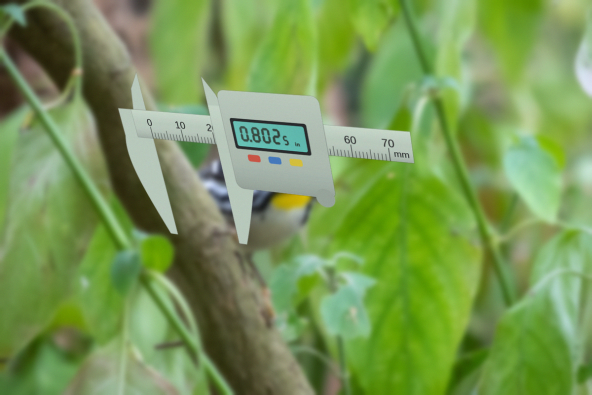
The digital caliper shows 0.8025 in
